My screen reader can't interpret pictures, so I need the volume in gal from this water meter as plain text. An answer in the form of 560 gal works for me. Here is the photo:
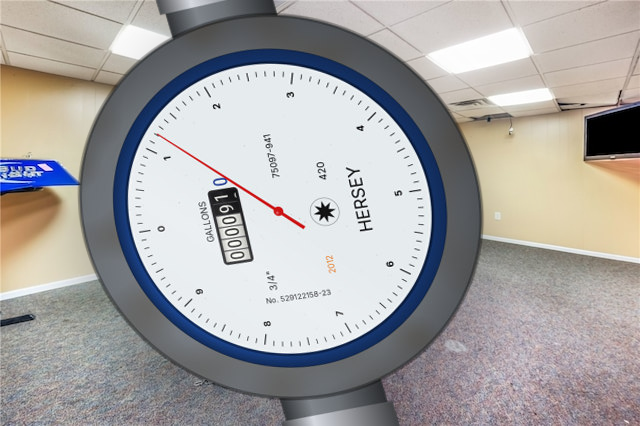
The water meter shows 911.2 gal
